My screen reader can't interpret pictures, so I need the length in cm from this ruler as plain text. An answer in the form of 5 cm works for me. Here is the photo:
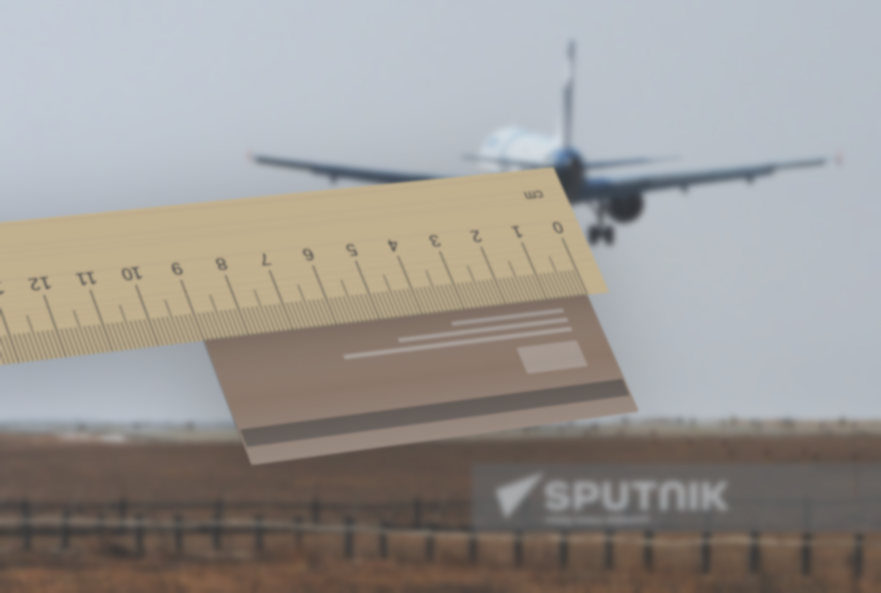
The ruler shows 9 cm
